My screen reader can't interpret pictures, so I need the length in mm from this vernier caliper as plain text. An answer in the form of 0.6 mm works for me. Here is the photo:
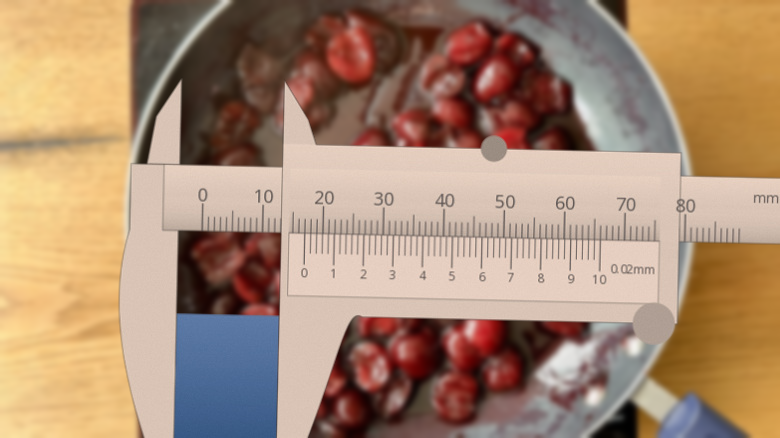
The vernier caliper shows 17.0 mm
